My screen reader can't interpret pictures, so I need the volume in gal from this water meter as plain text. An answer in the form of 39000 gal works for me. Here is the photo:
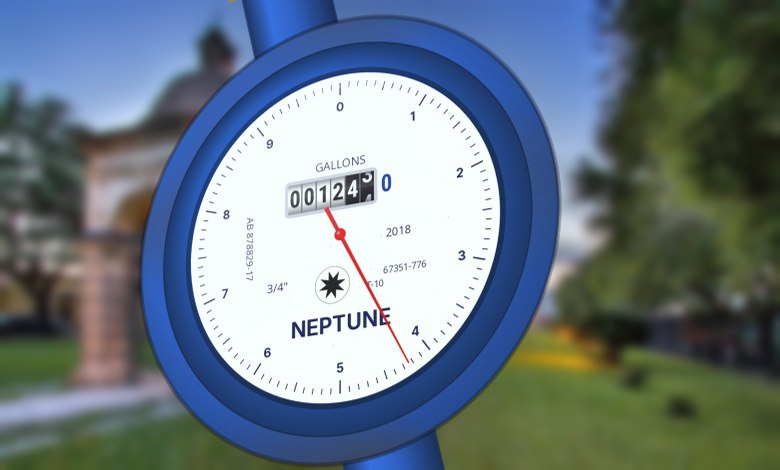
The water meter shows 12434.2 gal
